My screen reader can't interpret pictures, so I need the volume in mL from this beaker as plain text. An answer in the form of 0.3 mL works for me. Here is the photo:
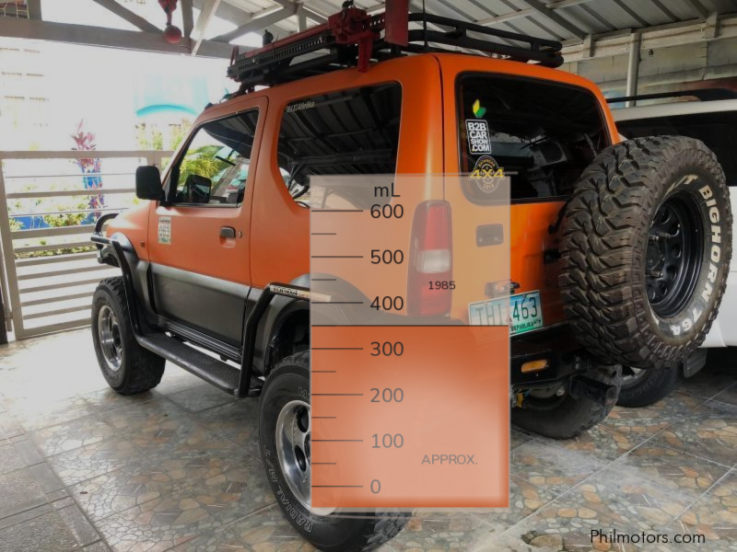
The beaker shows 350 mL
